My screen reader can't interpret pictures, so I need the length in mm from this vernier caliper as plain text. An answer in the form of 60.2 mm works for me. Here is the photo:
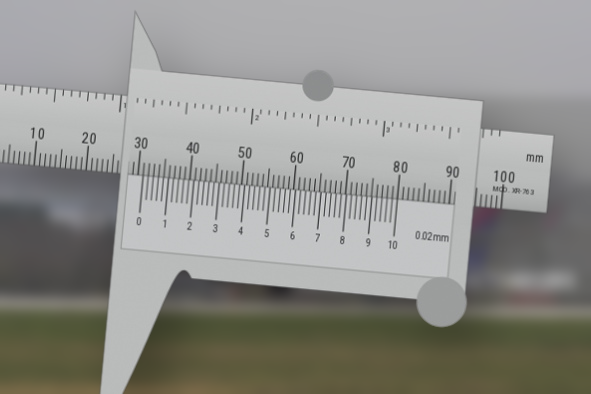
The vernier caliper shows 31.0 mm
